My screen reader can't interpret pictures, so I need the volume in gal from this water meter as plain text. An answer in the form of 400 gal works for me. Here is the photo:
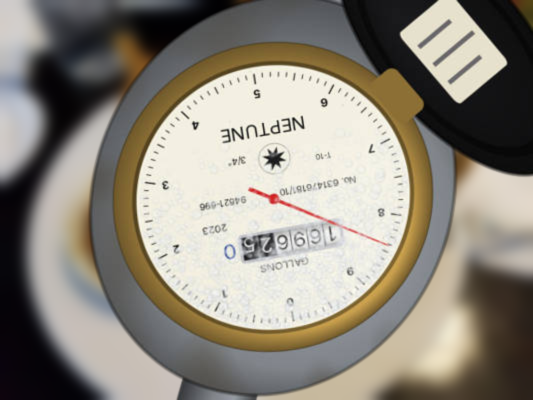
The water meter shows 1696248.4 gal
